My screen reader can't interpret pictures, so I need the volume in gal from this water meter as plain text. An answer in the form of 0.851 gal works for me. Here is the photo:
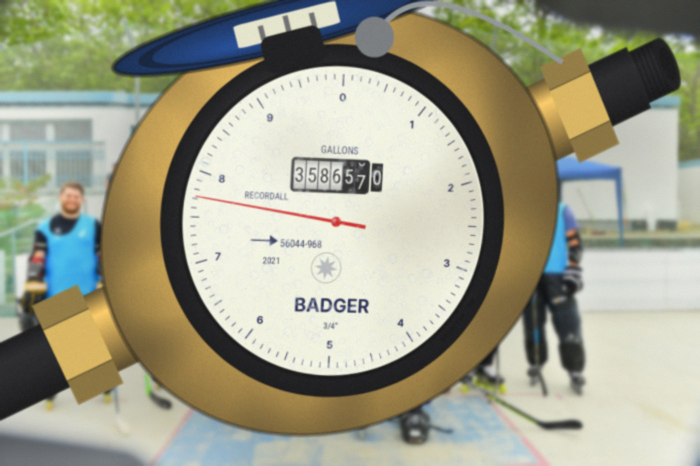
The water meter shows 3586567.7 gal
